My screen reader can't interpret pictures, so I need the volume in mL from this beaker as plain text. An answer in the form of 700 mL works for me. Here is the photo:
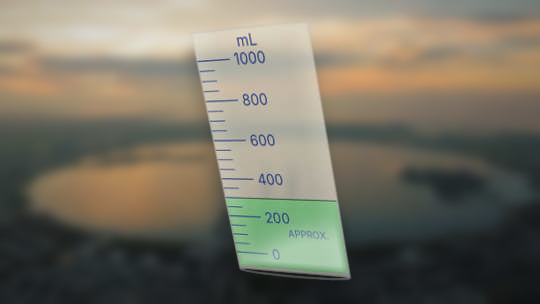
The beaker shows 300 mL
